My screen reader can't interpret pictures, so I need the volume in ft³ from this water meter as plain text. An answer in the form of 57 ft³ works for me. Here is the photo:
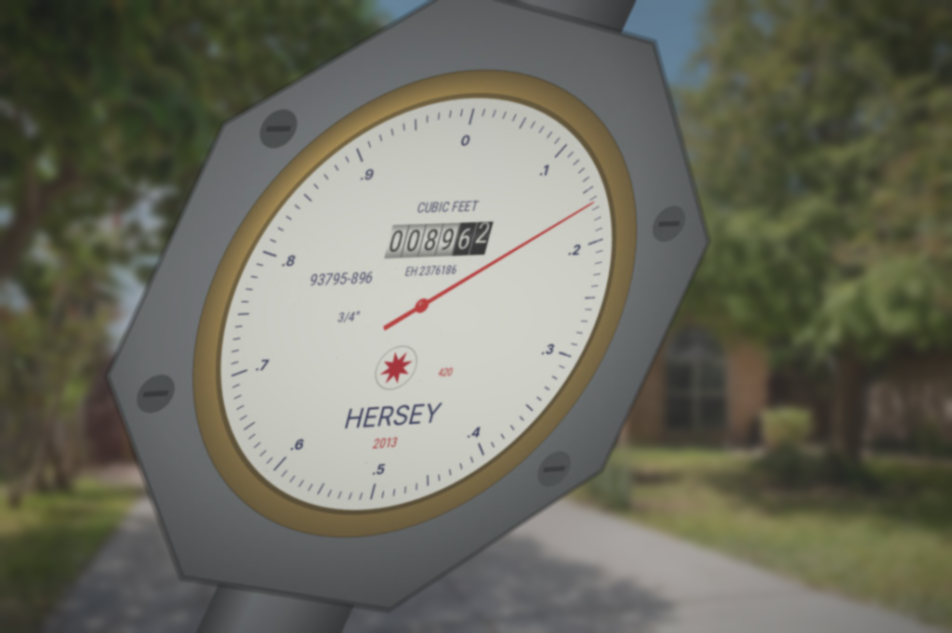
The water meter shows 8962.16 ft³
